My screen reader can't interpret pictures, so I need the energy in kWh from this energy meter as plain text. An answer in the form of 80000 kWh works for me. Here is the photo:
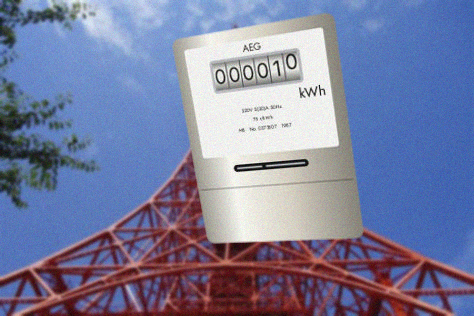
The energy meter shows 10 kWh
